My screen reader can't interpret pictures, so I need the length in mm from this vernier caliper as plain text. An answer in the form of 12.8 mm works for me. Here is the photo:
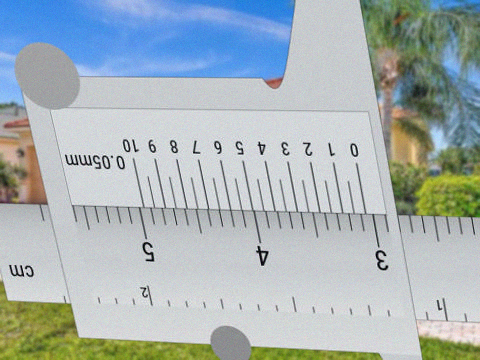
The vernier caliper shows 30.6 mm
